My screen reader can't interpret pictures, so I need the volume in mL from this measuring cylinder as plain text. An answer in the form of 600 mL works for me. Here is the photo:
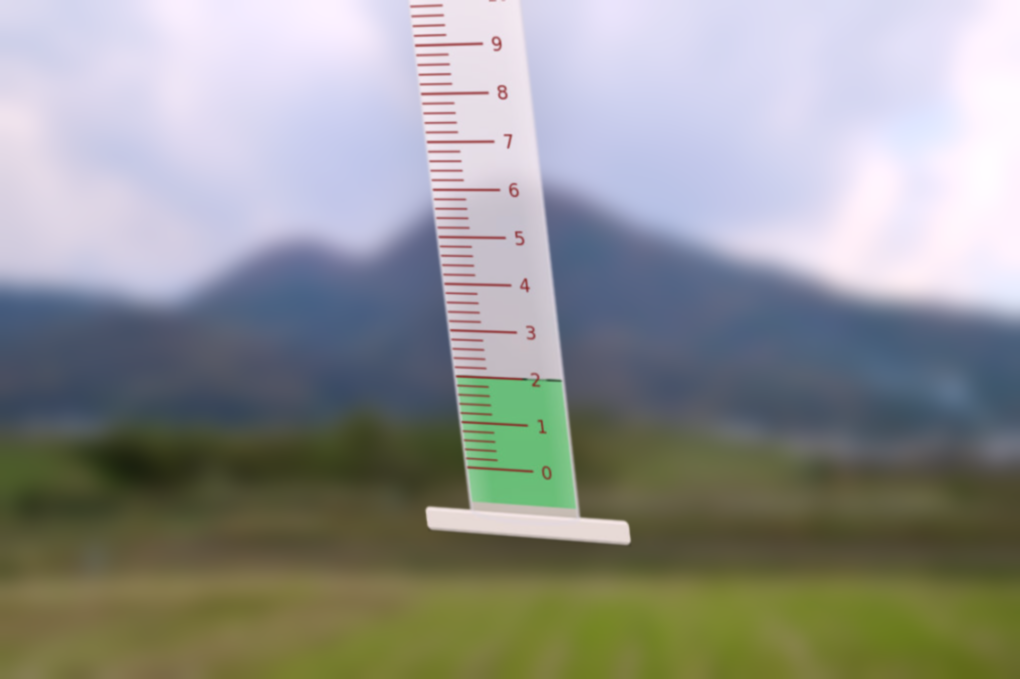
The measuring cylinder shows 2 mL
